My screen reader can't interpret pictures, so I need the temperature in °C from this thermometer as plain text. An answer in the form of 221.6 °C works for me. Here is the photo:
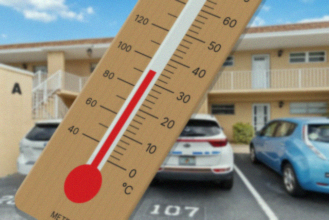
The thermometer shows 34 °C
